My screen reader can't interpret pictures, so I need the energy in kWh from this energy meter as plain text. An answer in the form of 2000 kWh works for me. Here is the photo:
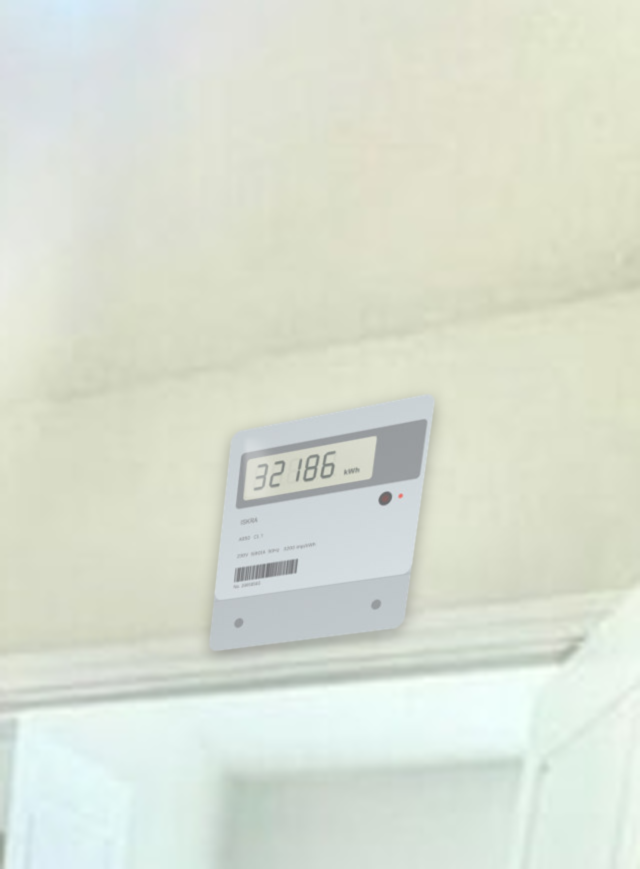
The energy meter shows 32186 kWh
